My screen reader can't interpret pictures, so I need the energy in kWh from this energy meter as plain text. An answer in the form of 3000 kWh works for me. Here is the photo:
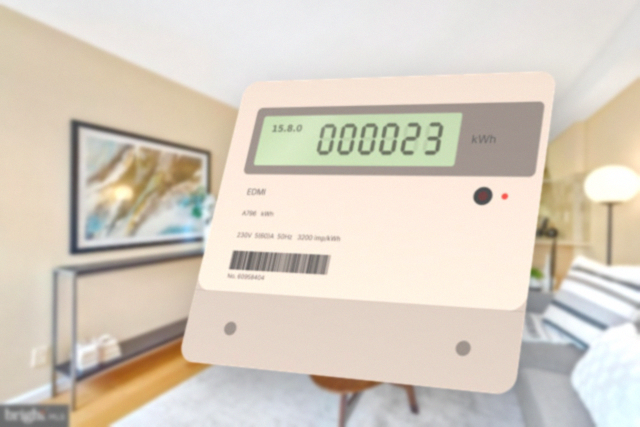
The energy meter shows 23 kWh
